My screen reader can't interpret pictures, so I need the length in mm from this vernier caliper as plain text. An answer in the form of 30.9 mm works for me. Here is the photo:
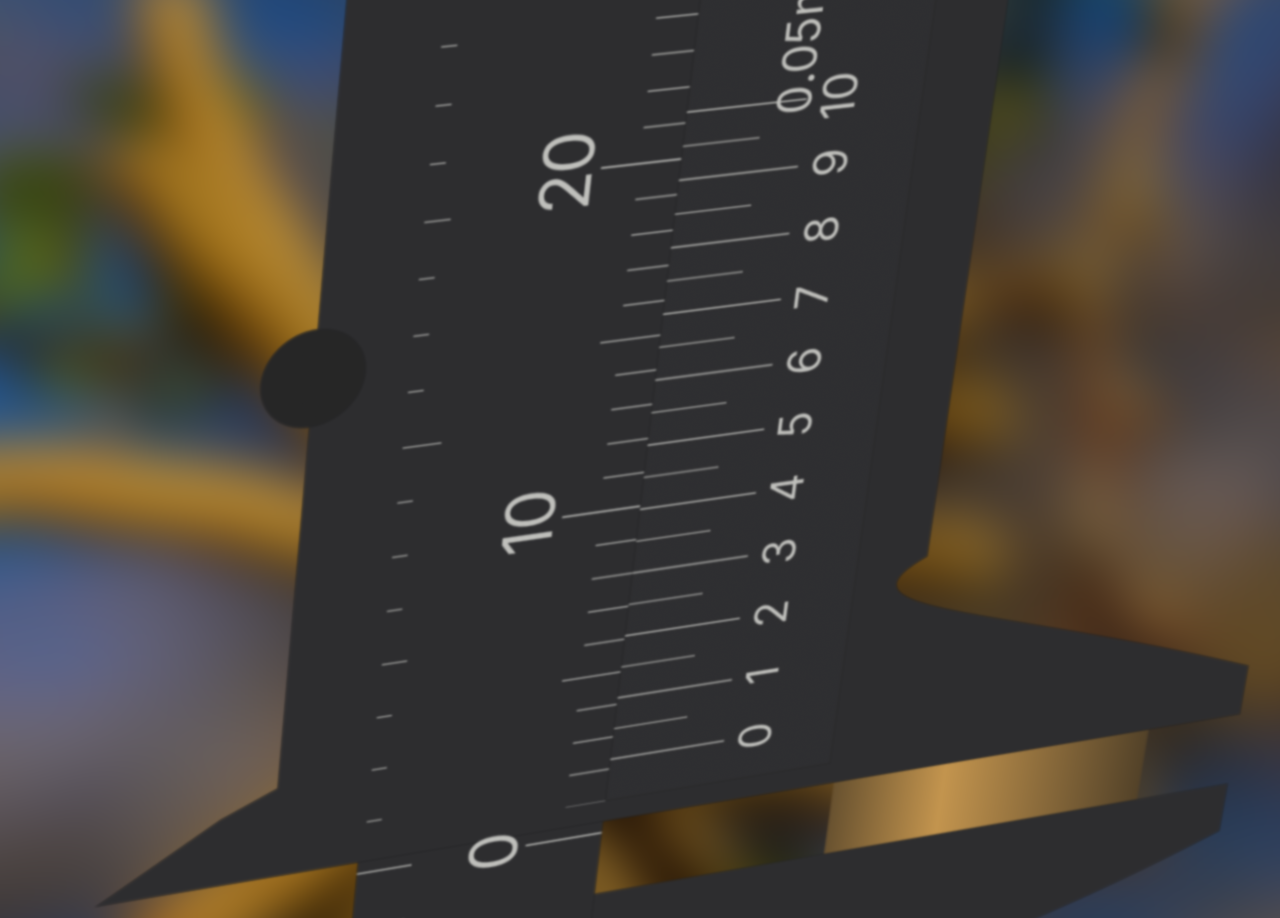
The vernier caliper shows 2.30 mm
